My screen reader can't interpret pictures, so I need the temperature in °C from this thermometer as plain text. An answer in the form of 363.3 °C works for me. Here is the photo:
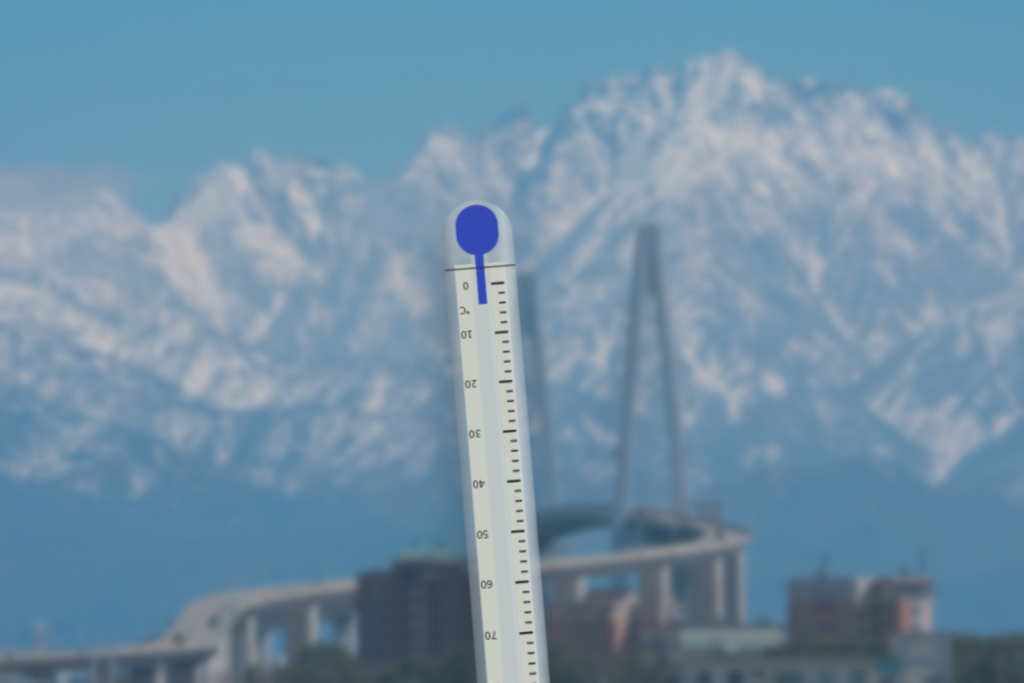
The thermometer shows 4 °C
